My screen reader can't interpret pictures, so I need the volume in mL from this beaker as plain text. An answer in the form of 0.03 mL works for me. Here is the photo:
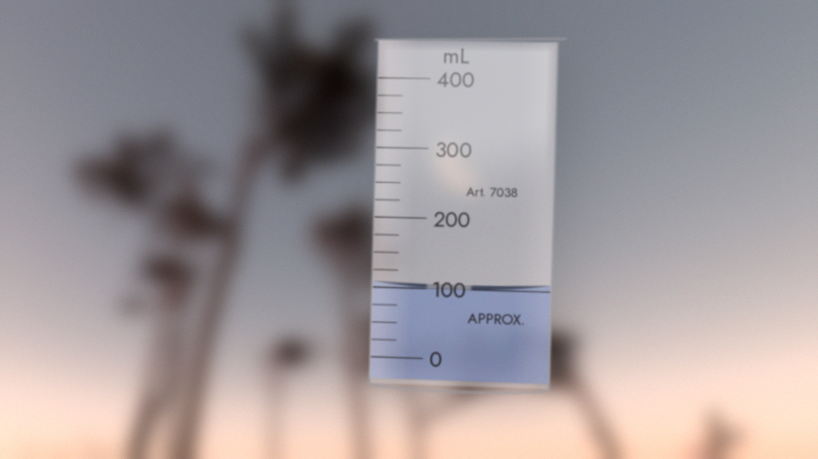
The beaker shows 100 mL
